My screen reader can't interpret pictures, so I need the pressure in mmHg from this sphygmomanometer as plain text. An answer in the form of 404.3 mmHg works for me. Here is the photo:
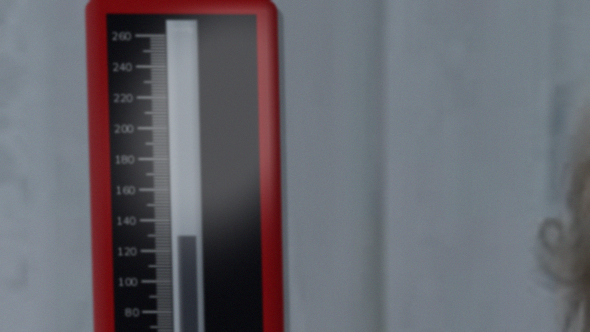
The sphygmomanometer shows 130 mmHg
